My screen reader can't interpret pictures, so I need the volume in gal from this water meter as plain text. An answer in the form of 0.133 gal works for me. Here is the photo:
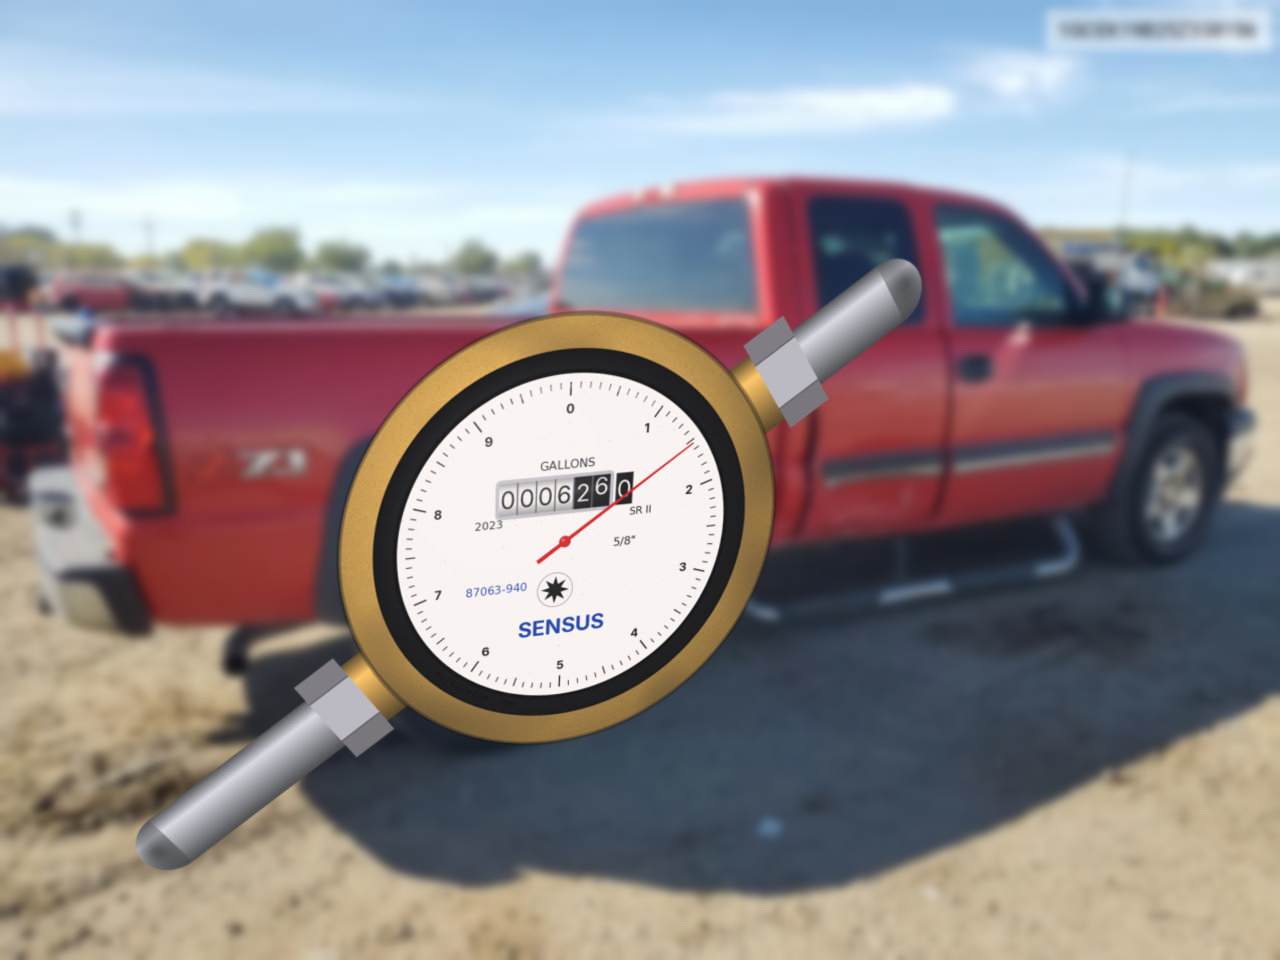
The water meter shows 6261.5 gal
